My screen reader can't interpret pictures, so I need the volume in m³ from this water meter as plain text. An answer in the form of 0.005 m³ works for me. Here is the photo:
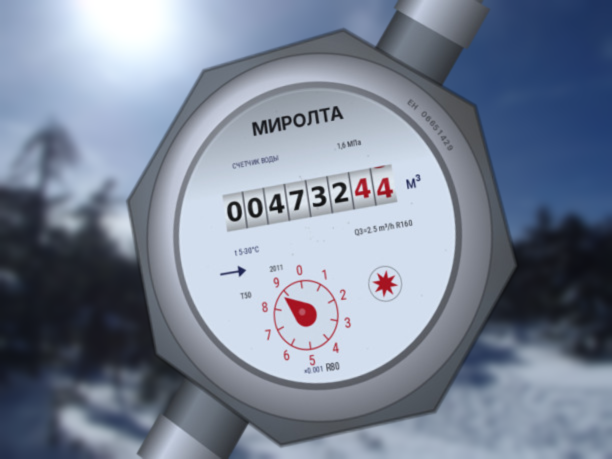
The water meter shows 4732.438 m³
